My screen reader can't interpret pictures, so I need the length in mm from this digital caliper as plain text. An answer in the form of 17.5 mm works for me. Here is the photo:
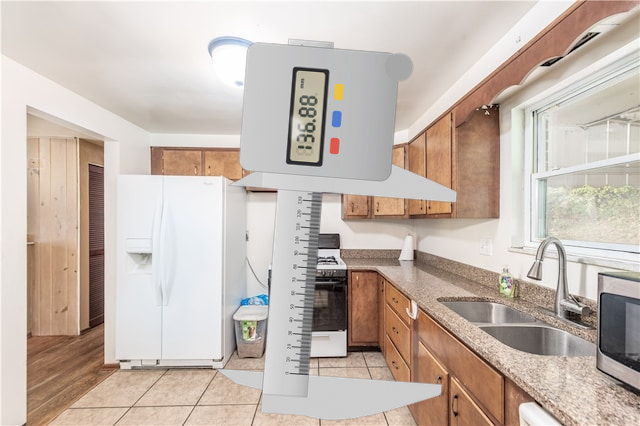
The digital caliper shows 136.88 mm
